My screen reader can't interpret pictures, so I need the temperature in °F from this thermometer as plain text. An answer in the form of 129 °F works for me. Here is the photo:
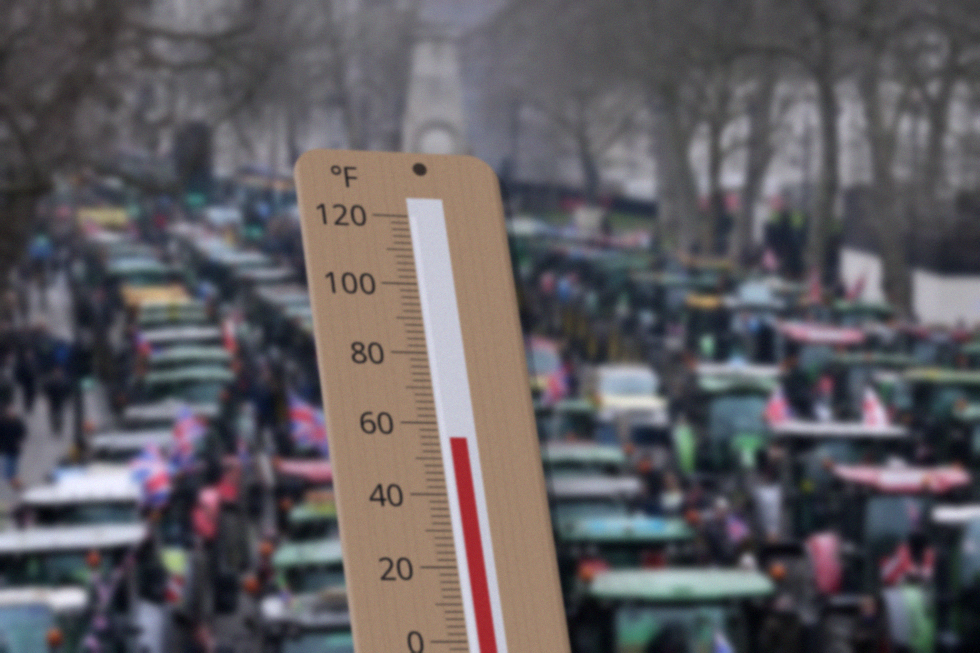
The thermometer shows 56 °F
